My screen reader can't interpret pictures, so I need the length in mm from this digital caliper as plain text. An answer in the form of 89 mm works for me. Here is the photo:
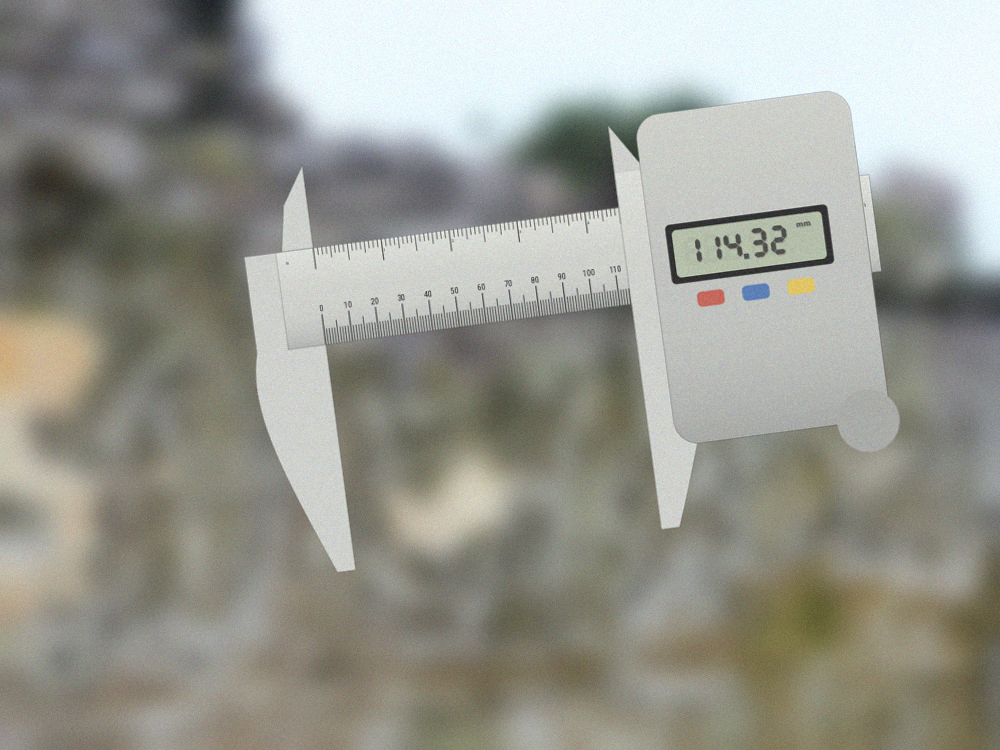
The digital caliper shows 114.32 mm
